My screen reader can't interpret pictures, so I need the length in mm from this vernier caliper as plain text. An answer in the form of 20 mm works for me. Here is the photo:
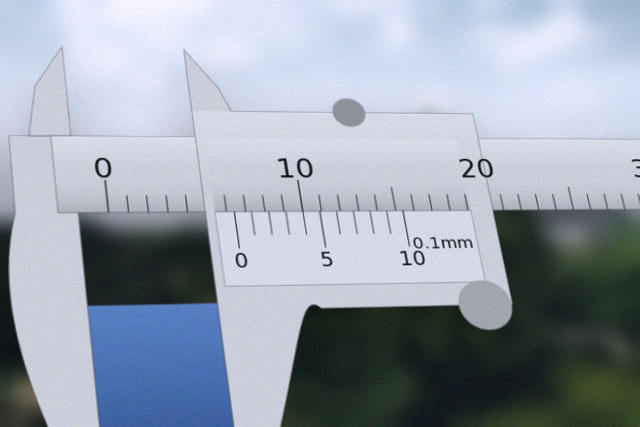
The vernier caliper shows 6.4 mm
